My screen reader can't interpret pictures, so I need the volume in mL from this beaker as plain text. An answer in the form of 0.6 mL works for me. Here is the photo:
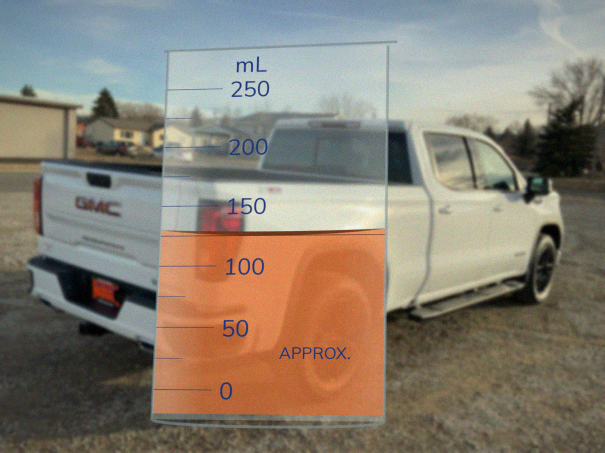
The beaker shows 125 mL
